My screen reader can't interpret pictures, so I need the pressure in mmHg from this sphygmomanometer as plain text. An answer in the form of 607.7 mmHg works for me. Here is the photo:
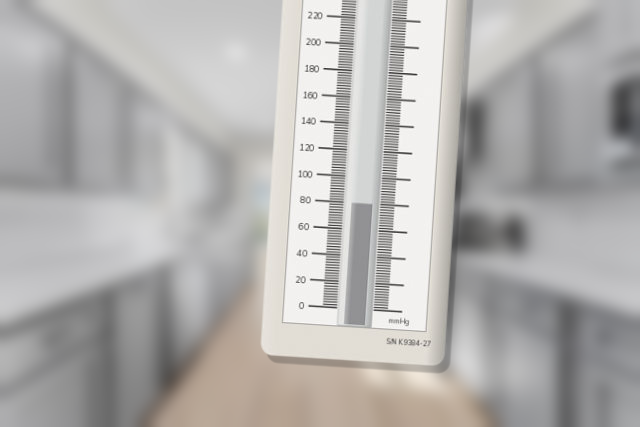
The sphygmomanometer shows 80 mmHg
